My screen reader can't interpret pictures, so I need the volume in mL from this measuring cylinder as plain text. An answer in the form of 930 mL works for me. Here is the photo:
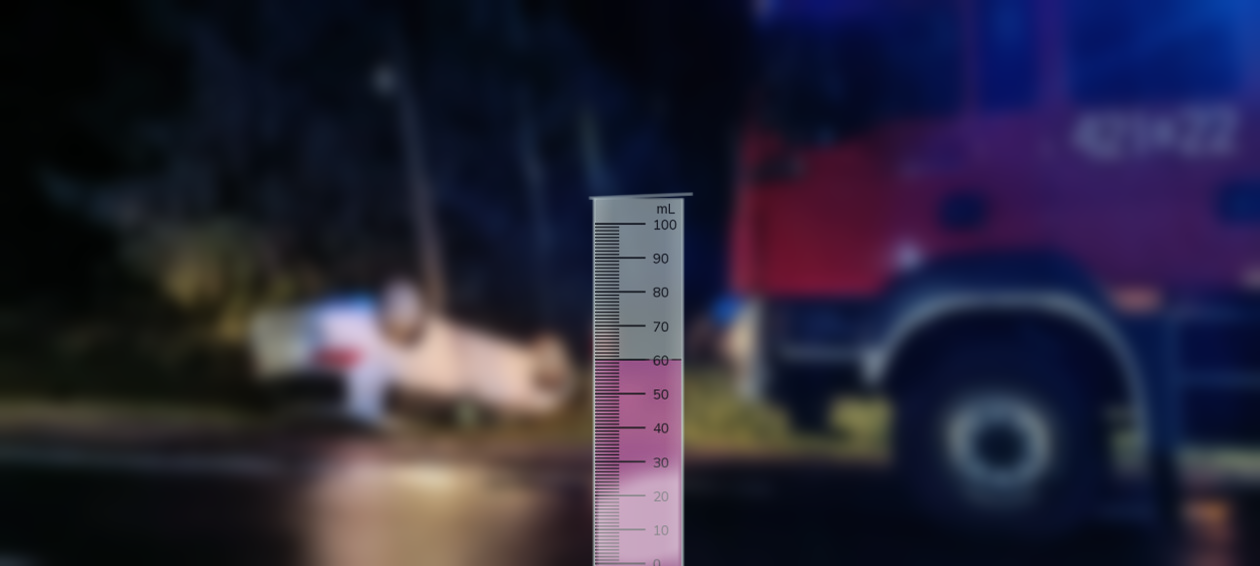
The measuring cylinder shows 60 mL
